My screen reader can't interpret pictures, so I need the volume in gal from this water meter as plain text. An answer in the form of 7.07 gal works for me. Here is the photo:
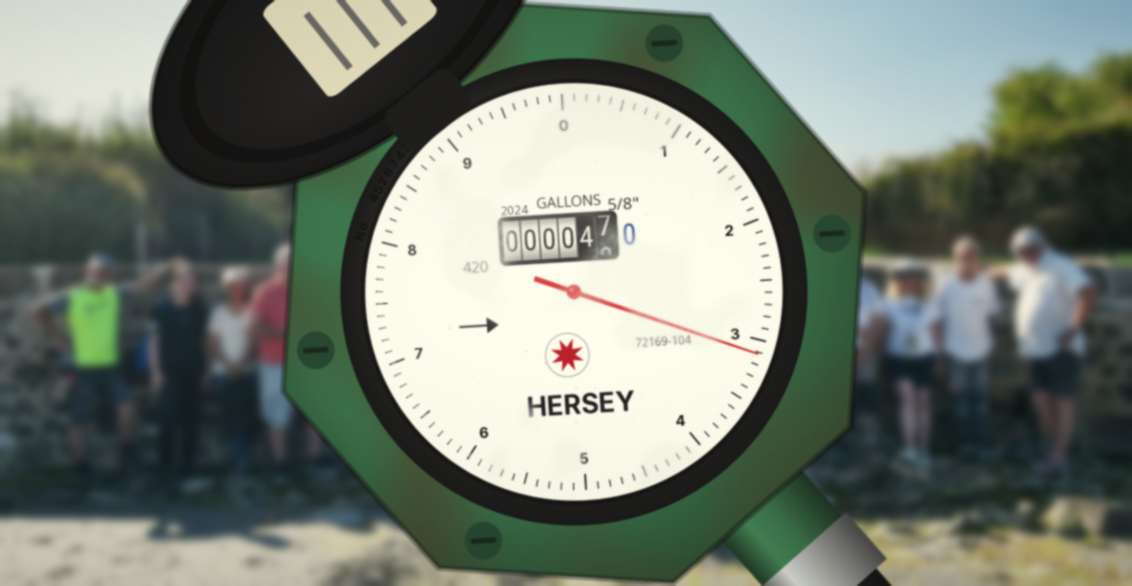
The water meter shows 473.1 gal
